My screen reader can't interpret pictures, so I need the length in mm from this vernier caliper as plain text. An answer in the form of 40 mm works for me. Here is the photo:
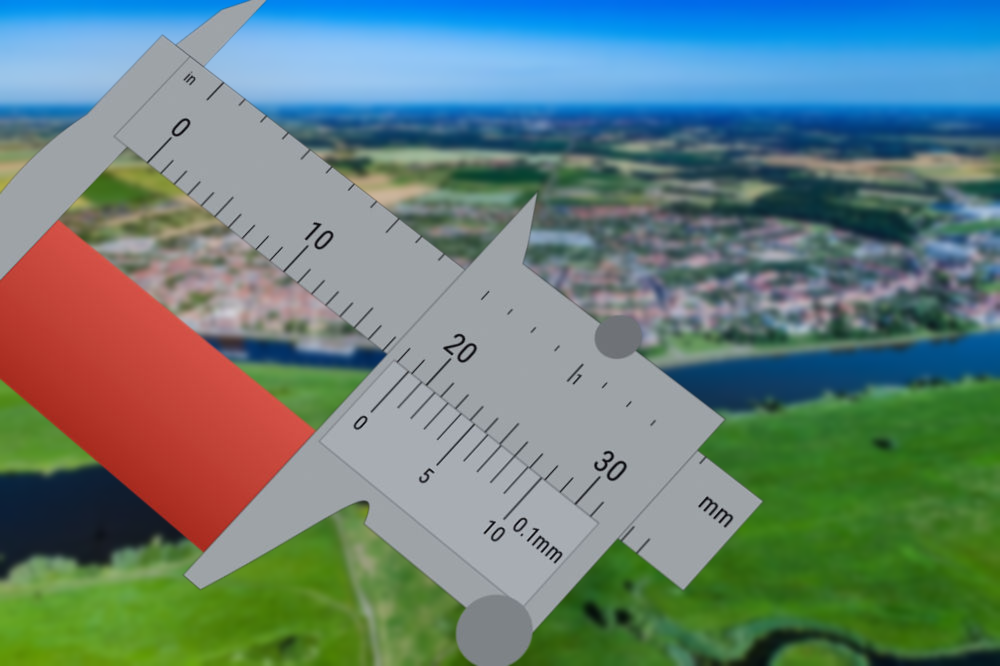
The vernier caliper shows 18.8 mm
